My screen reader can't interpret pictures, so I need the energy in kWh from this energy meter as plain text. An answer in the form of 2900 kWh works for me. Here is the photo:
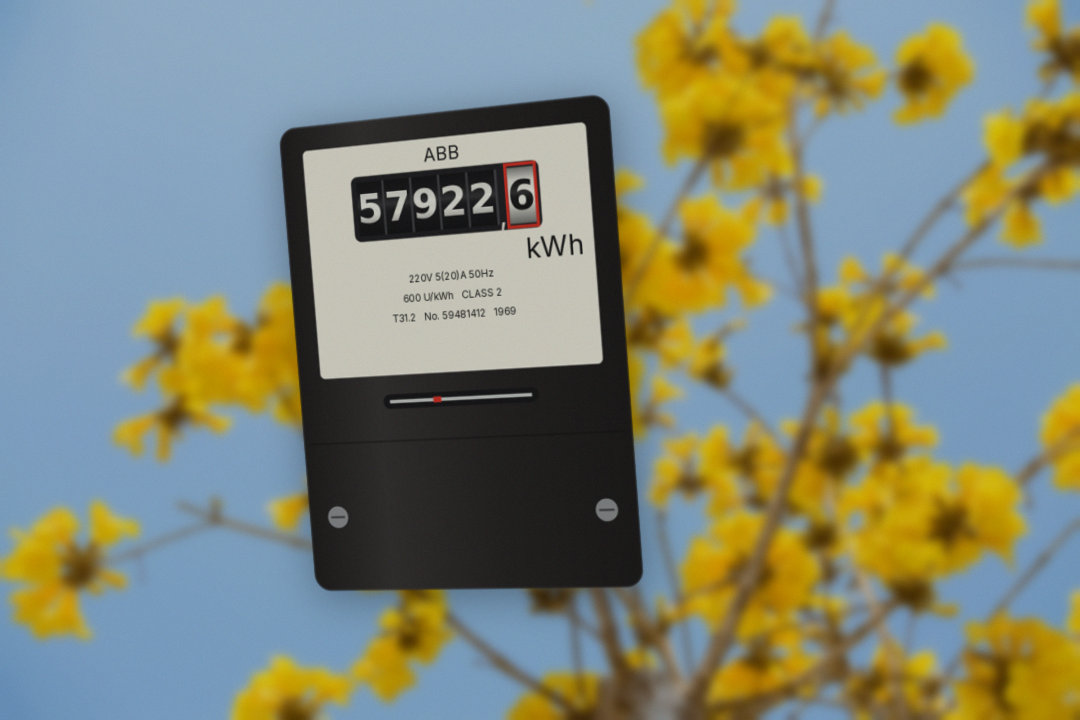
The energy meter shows 57922.6 kWh
